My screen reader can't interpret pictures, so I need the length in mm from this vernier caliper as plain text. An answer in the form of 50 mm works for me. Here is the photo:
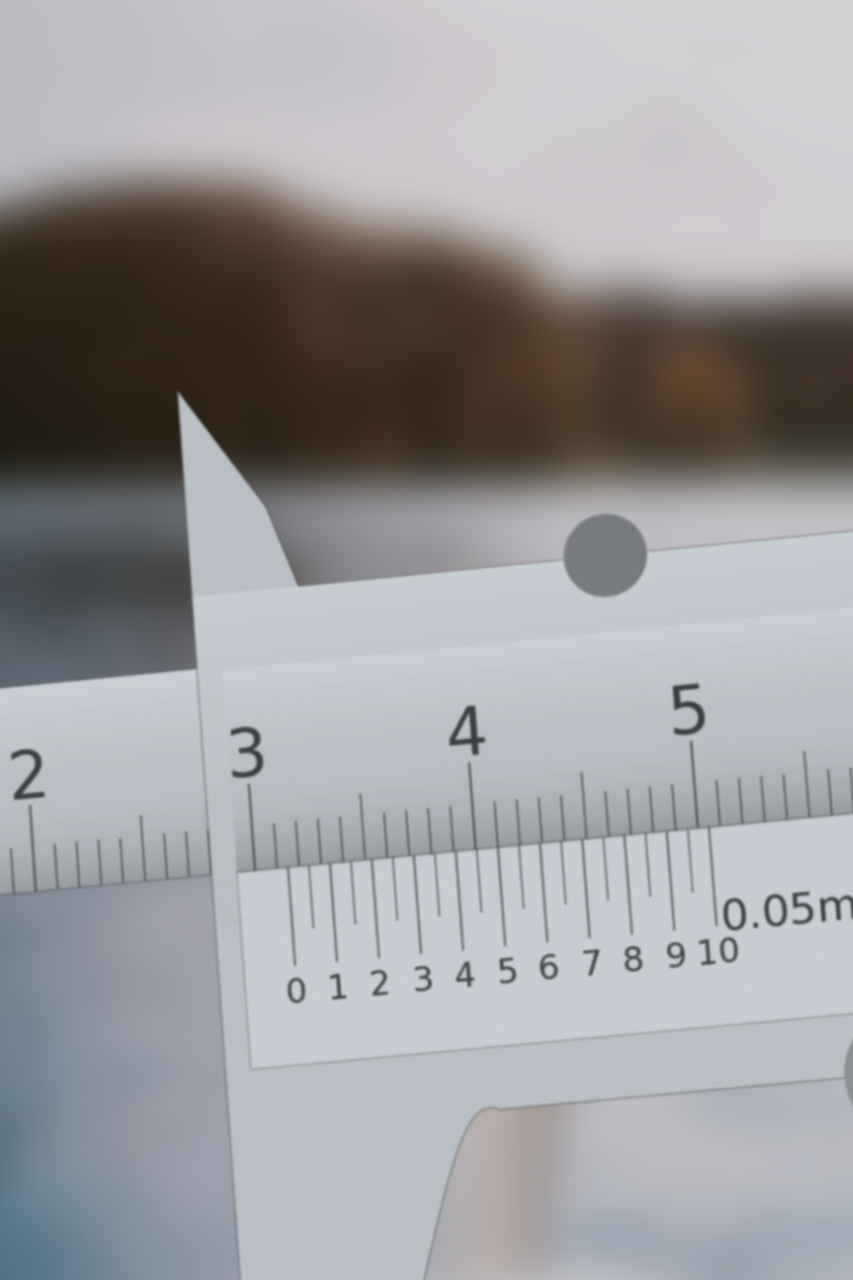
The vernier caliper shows 31.5 mm
